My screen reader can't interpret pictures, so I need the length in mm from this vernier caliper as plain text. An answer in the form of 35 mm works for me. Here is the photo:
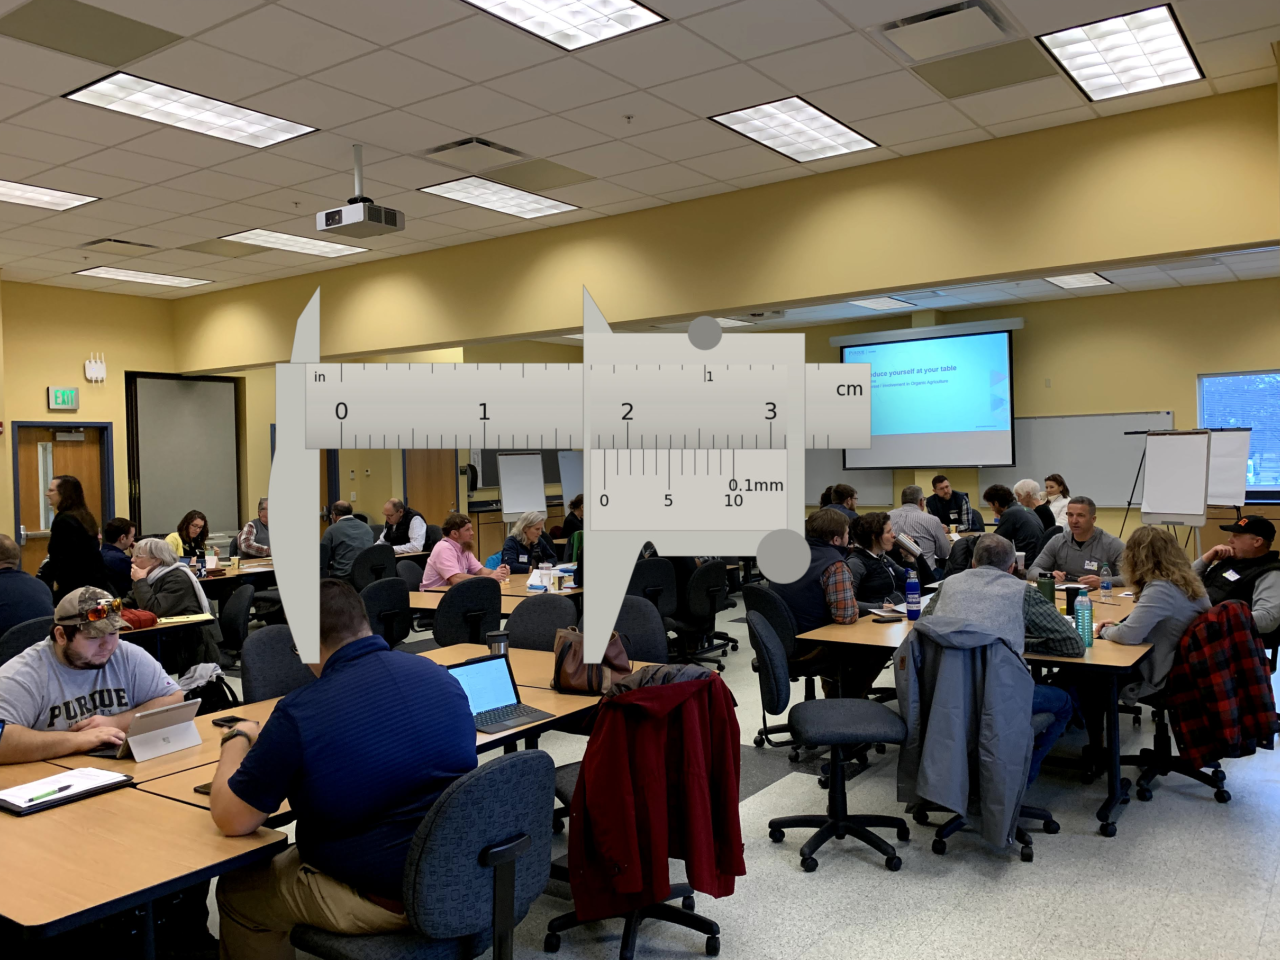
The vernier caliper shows 18.4 mm
